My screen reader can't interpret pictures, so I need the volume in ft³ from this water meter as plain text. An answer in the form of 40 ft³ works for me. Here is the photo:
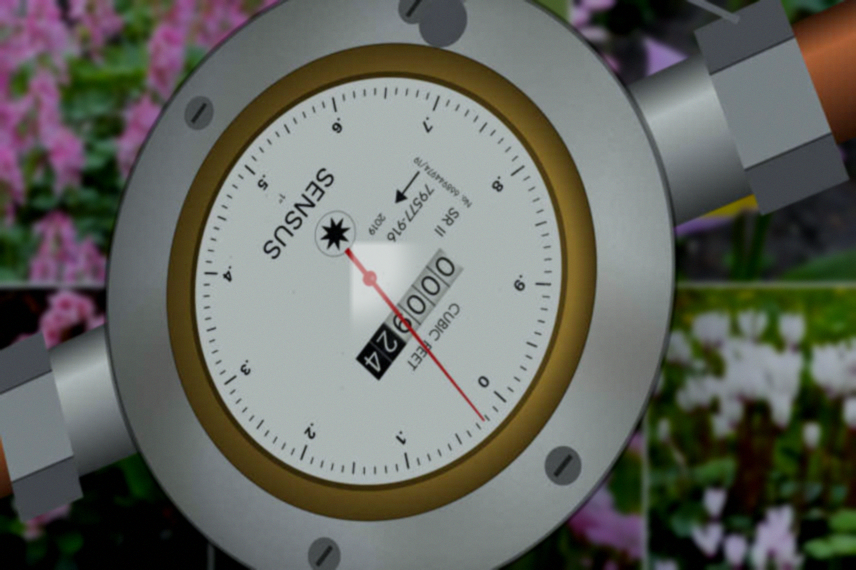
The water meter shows 924.02 ft³
